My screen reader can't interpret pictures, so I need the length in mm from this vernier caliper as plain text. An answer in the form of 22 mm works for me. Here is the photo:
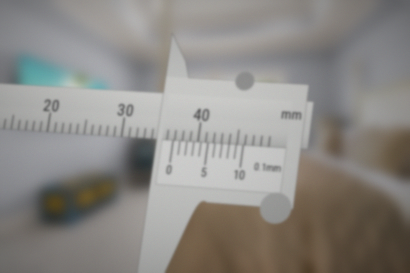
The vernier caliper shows 36.8 mm
